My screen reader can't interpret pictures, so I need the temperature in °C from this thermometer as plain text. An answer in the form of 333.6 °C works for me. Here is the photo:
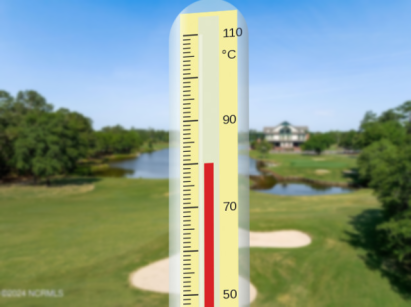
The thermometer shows 80 °C
